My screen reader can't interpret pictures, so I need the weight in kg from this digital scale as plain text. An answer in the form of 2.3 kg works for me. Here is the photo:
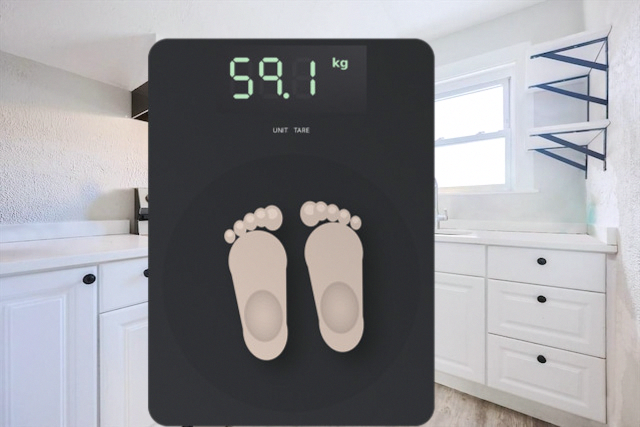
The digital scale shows 59.1 kg
